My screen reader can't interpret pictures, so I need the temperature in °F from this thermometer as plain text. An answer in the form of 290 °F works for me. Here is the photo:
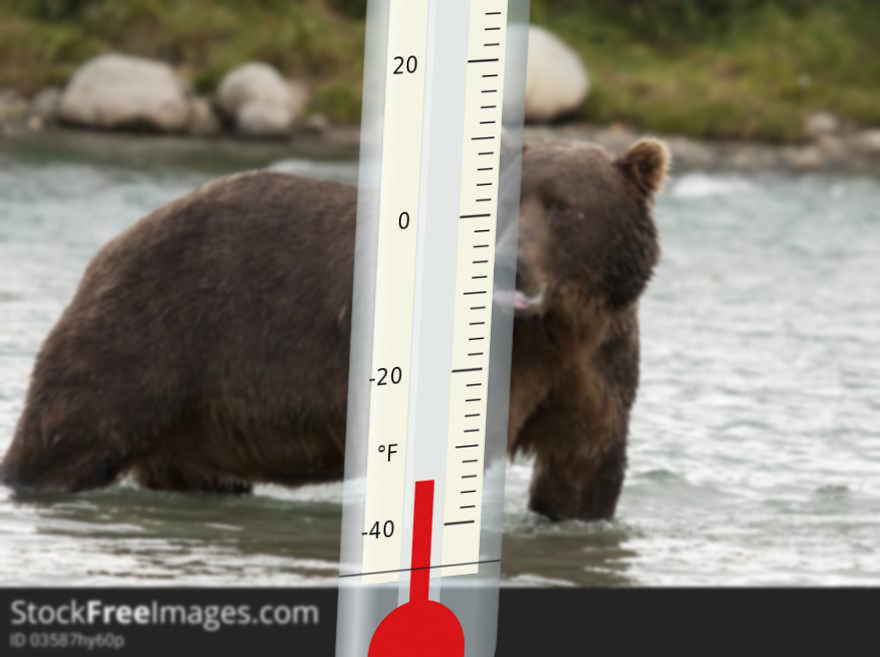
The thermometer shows -34 °F
